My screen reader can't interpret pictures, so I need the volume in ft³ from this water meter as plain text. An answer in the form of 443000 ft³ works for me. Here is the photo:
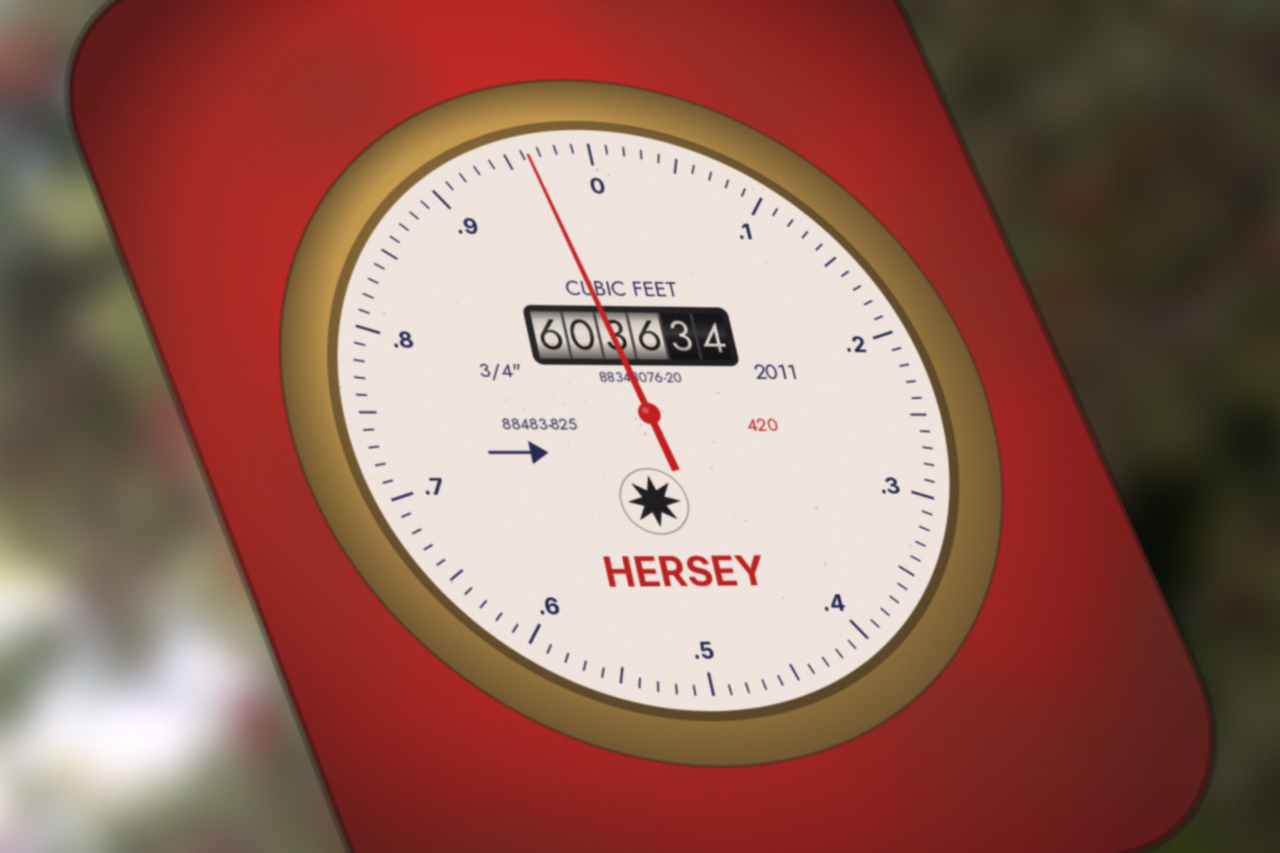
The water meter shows 603633.96 ft³
